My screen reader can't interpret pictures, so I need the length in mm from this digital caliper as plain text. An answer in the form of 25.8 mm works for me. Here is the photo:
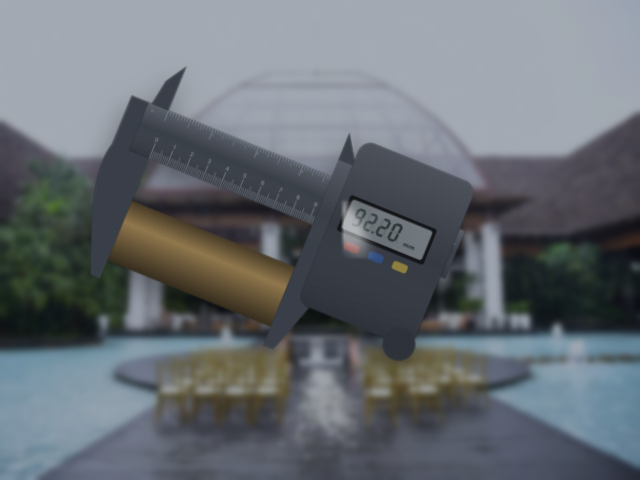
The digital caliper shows 92.20 mm
